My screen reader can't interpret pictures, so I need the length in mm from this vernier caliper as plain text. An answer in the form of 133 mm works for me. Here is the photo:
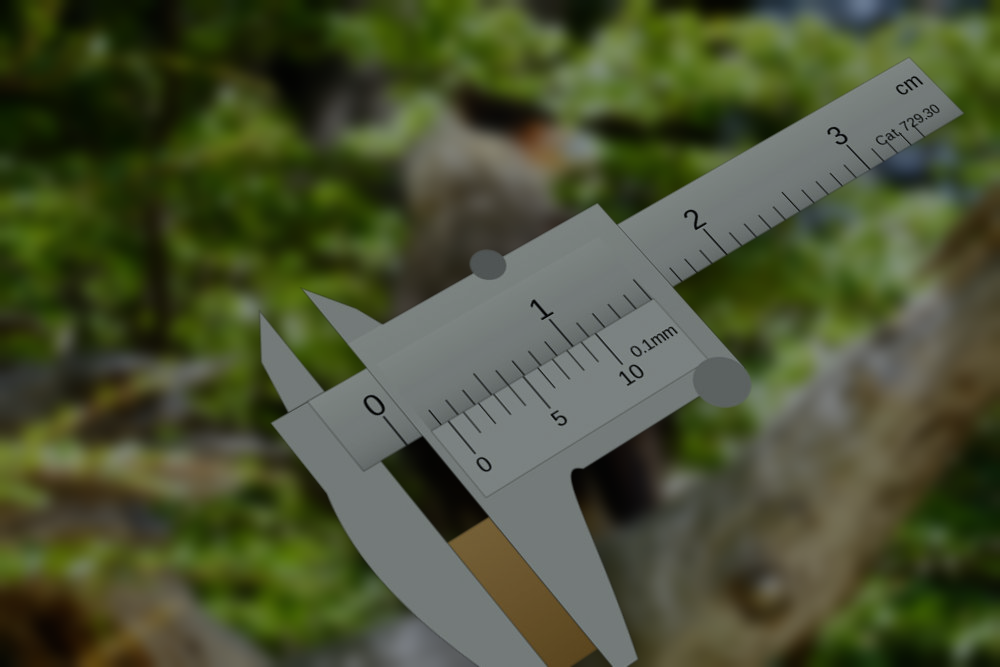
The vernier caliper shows 2.4 mm
